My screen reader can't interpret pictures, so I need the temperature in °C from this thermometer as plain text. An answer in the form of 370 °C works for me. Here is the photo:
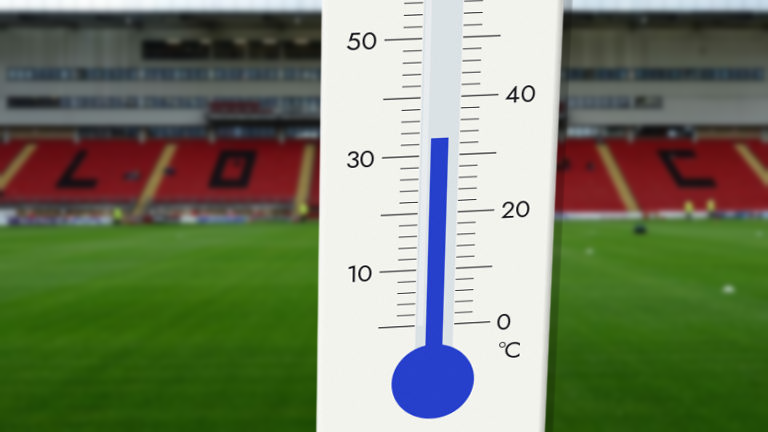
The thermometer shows 33 °C
